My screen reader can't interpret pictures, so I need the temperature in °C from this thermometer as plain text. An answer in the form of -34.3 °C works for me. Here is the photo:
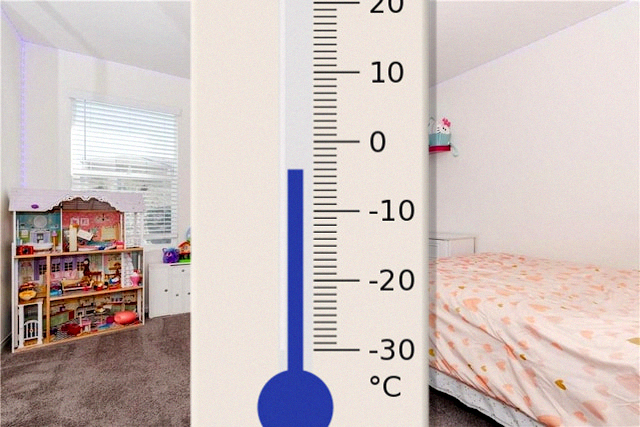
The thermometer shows -4 °C
